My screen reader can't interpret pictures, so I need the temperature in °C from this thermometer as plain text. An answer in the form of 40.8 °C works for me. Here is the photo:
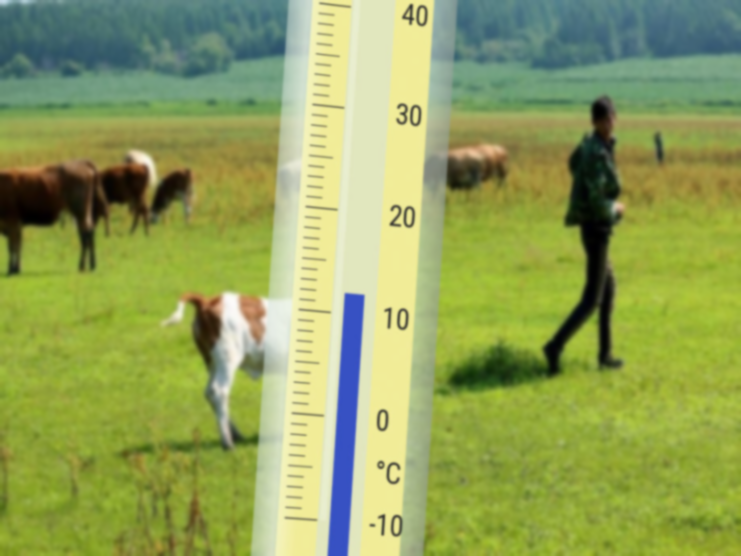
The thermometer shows 12 °C
